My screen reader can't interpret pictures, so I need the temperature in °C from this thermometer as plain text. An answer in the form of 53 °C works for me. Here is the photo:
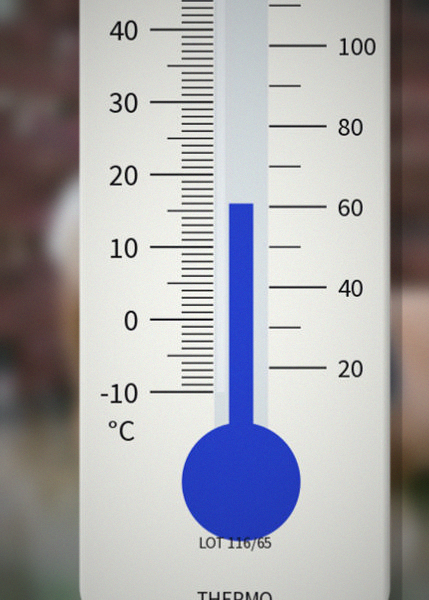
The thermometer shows 16 °C
